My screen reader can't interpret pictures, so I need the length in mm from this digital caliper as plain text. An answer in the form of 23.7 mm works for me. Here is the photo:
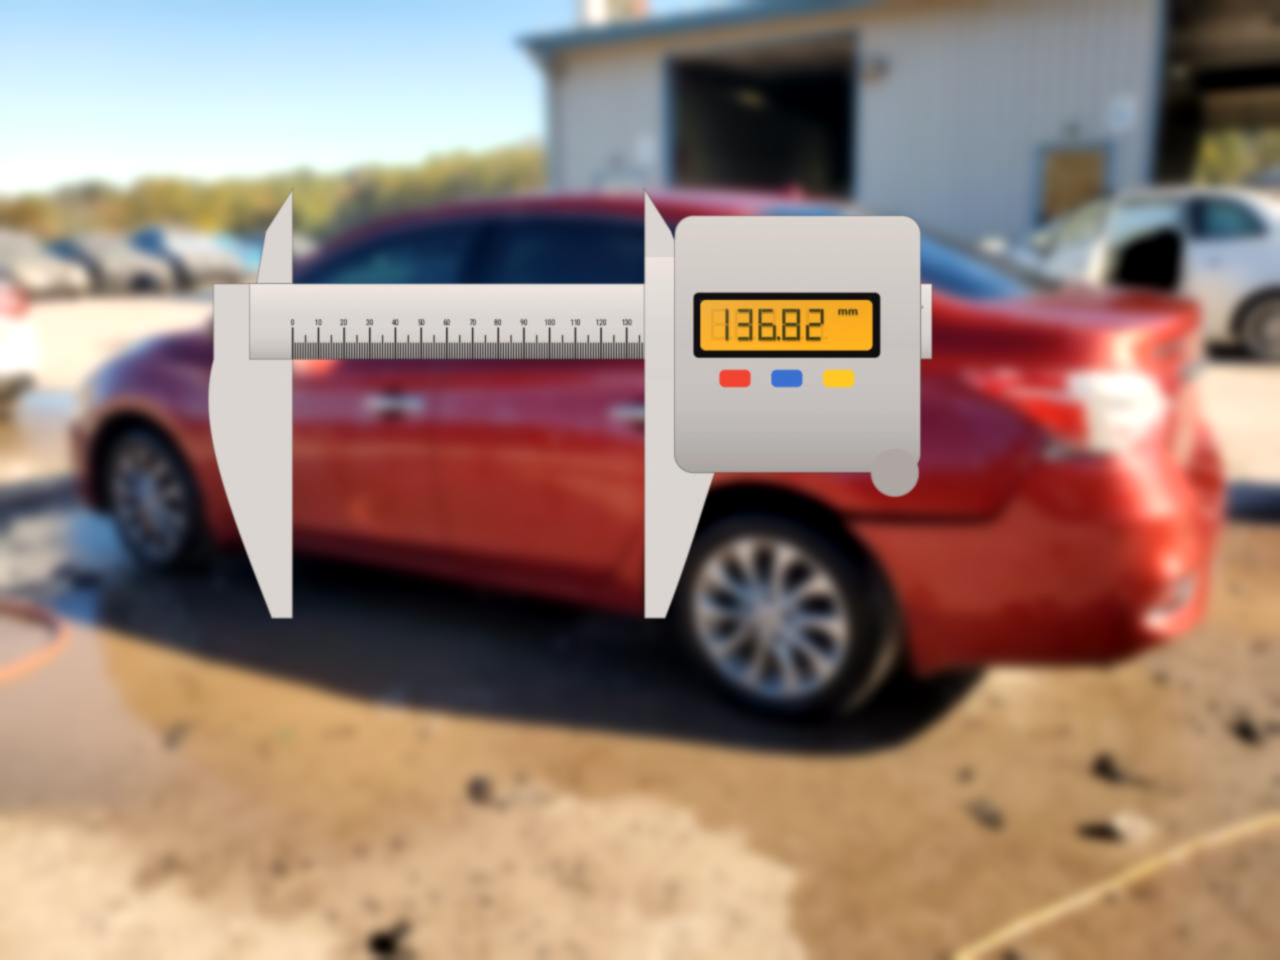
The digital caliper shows 136.82 mm
